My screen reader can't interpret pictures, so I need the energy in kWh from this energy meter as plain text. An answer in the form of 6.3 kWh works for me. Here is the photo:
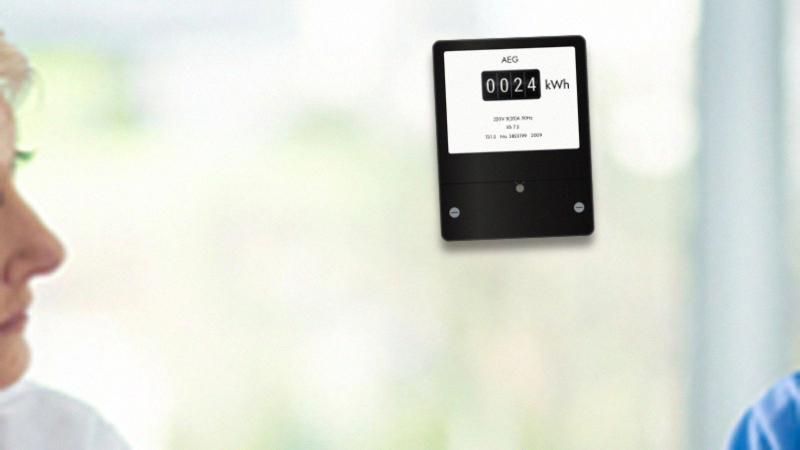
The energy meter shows 24 kWh
